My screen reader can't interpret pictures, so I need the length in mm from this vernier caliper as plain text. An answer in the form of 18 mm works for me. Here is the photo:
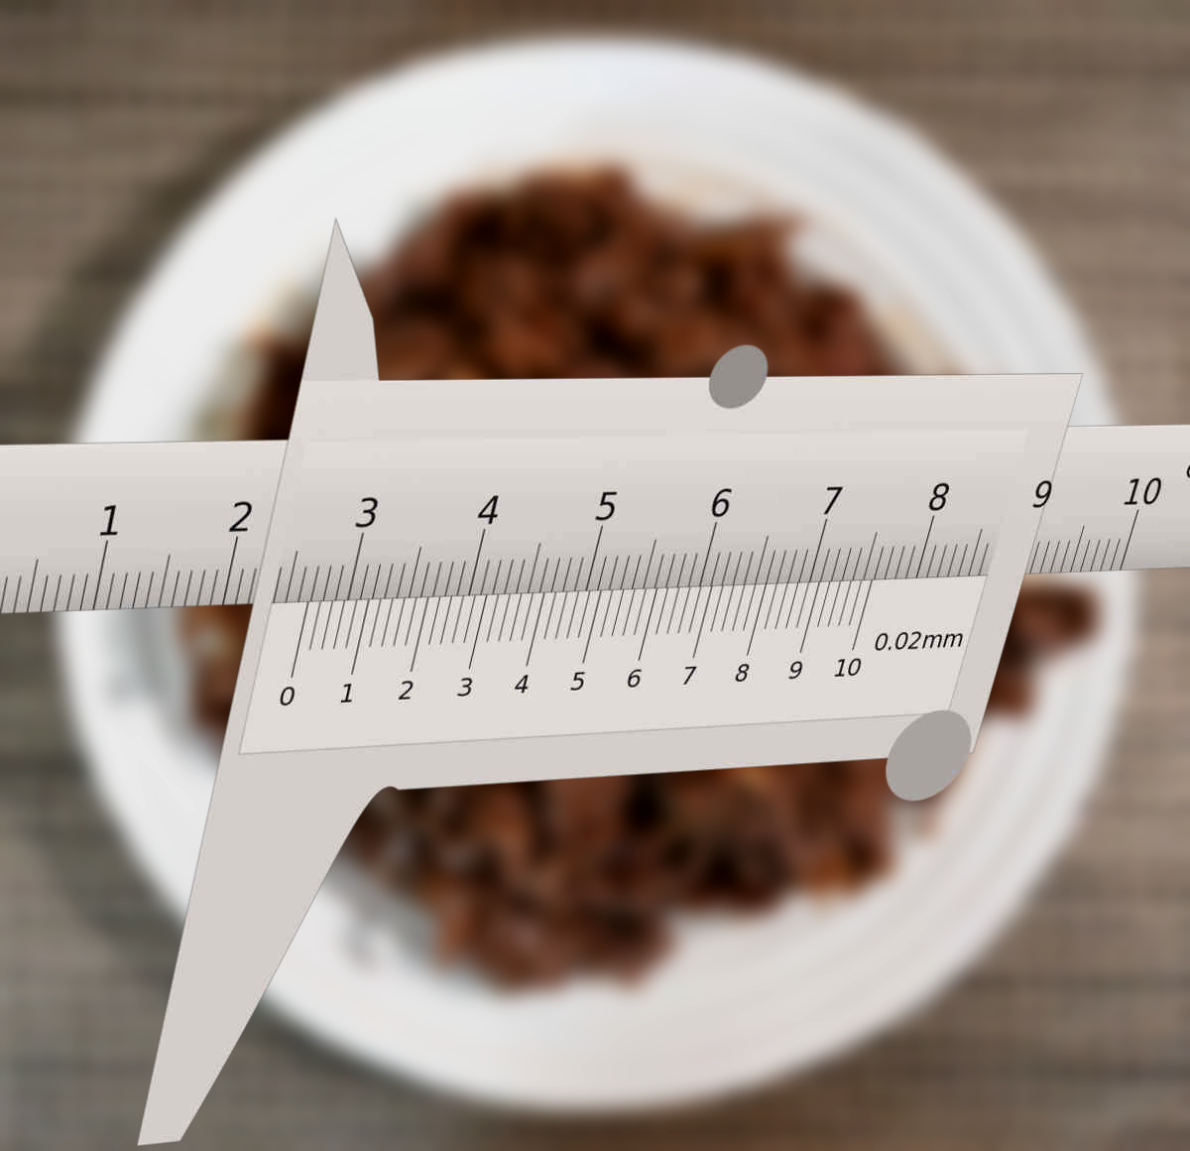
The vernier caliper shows 26.8 mm
